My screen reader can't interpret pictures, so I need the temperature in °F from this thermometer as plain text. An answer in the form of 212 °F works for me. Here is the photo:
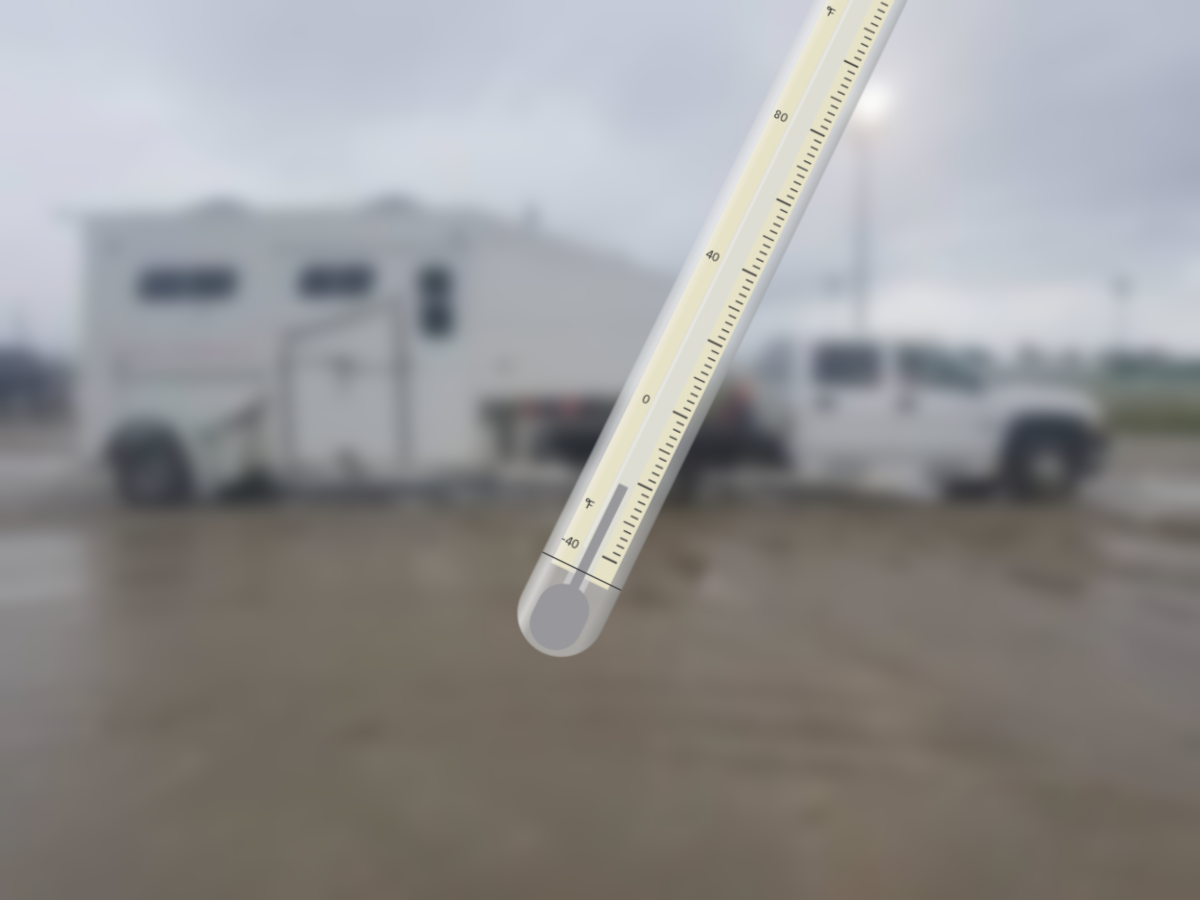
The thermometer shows -22 °F
